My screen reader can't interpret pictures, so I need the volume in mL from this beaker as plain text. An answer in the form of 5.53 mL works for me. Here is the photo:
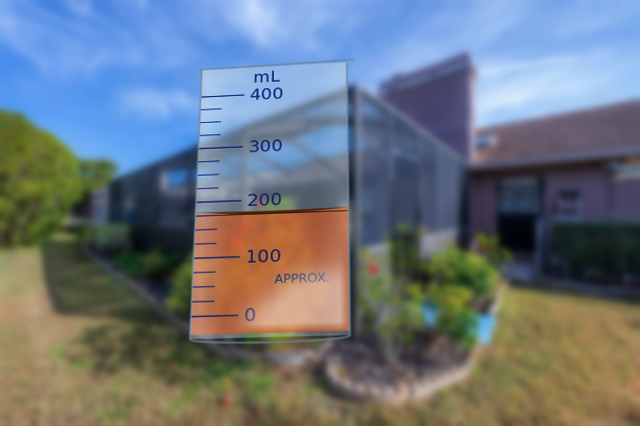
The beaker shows 175 mL
